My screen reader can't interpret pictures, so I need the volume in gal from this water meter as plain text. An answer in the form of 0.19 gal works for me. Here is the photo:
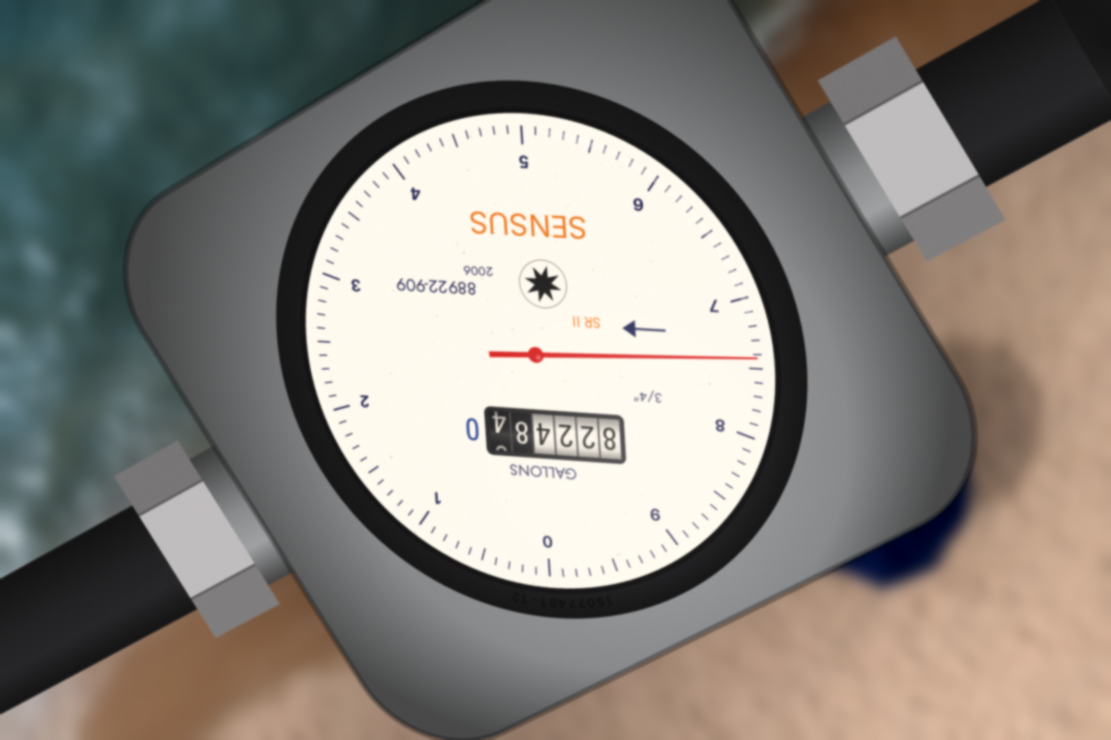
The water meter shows 8224837.4 gal
